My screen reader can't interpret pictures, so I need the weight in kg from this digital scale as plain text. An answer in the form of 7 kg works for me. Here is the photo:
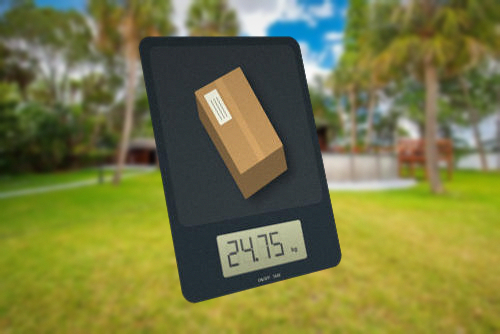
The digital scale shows 24.75 kg
